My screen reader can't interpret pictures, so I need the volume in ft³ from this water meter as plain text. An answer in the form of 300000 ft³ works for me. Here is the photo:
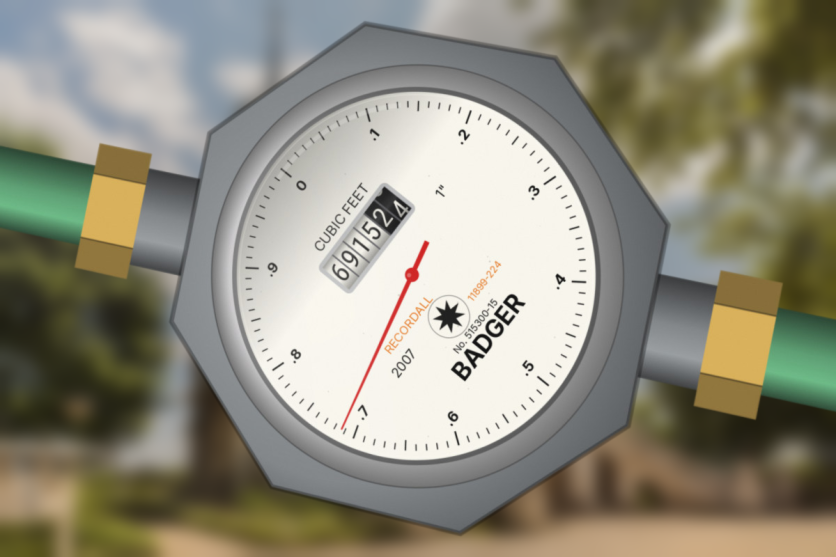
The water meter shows 691523.71 ft³
